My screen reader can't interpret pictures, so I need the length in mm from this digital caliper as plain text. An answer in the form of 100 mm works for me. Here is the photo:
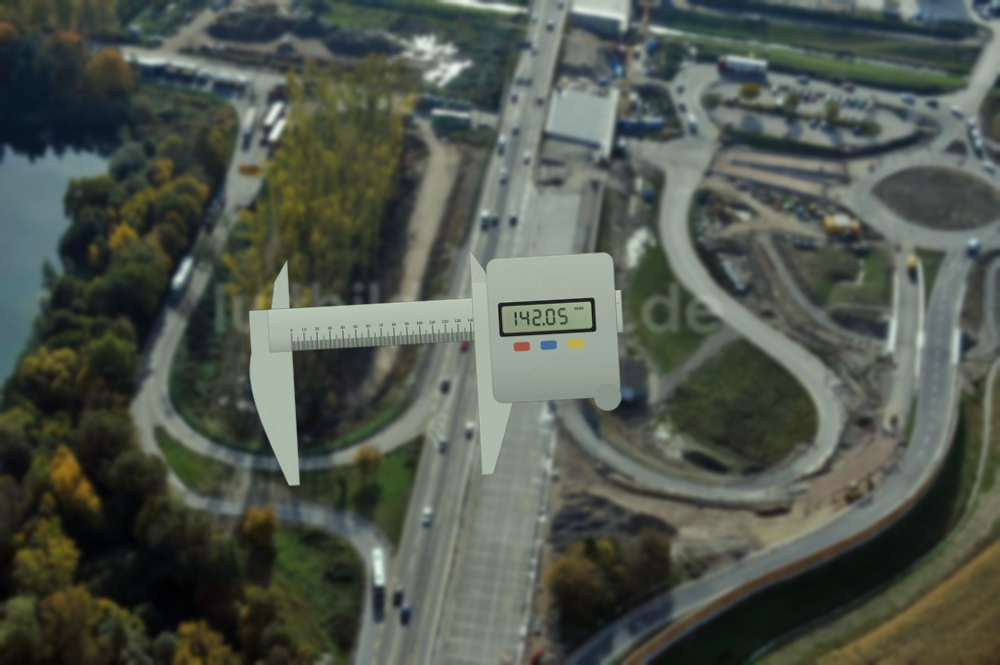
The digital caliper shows 142.05 mm
